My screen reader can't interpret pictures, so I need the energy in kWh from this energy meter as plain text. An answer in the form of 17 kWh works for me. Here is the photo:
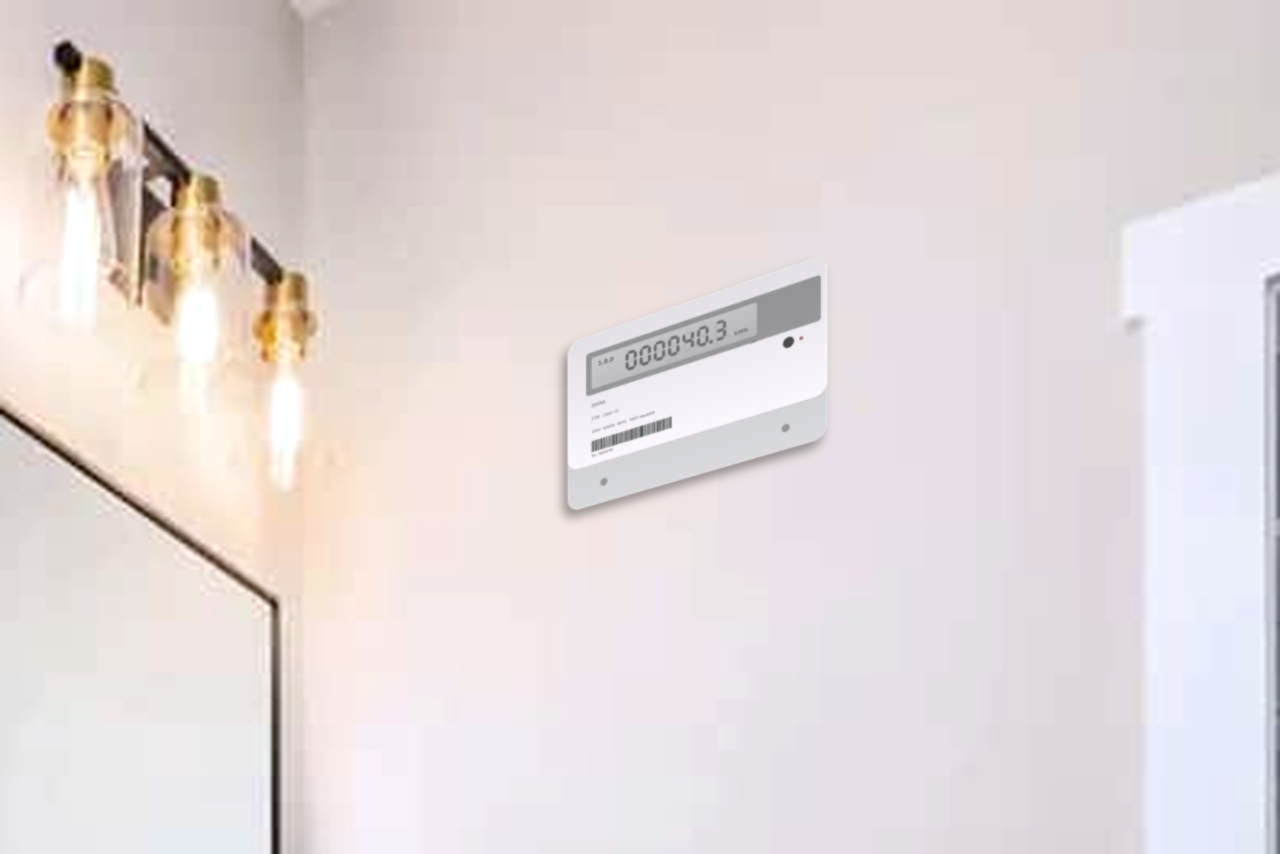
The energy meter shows 40.3 kWh
